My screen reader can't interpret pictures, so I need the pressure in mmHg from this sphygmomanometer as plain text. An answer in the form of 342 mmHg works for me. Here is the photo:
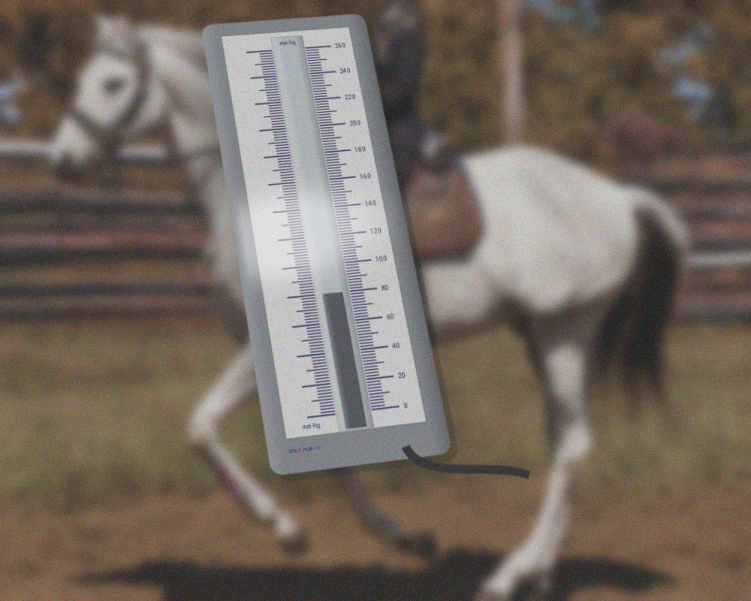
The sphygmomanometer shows 80 mmHg
